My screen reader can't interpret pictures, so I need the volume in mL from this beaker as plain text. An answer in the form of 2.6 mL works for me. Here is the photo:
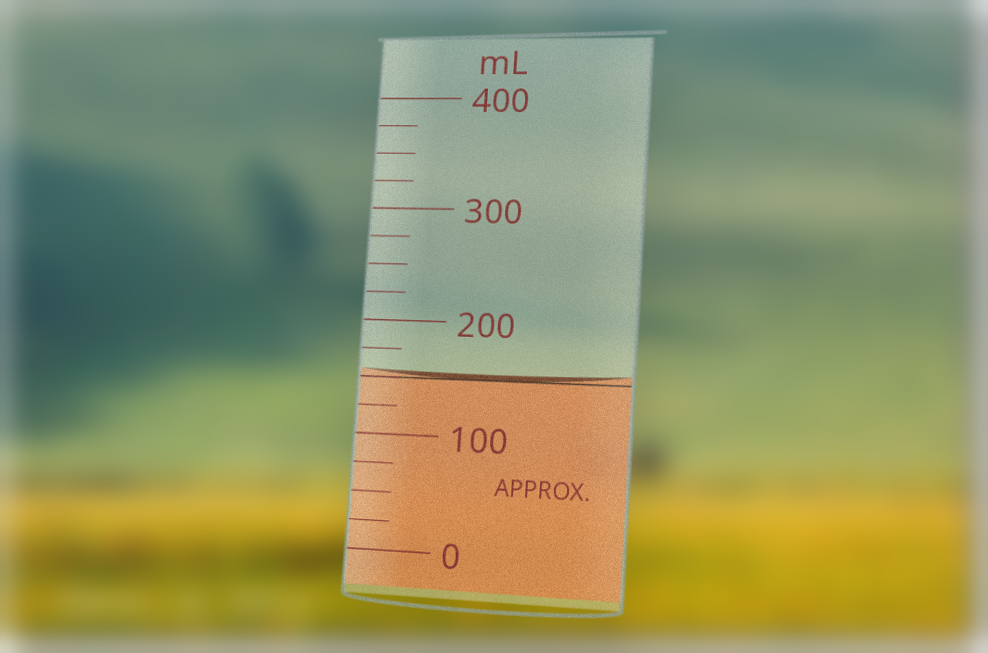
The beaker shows 150 mL
